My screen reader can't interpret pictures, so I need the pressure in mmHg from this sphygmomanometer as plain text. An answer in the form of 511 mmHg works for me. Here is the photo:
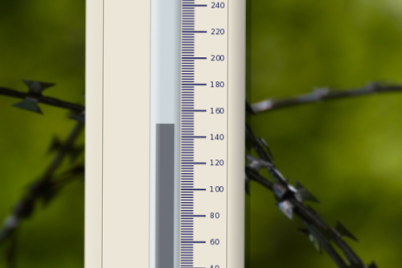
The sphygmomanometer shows 150 mmHg
